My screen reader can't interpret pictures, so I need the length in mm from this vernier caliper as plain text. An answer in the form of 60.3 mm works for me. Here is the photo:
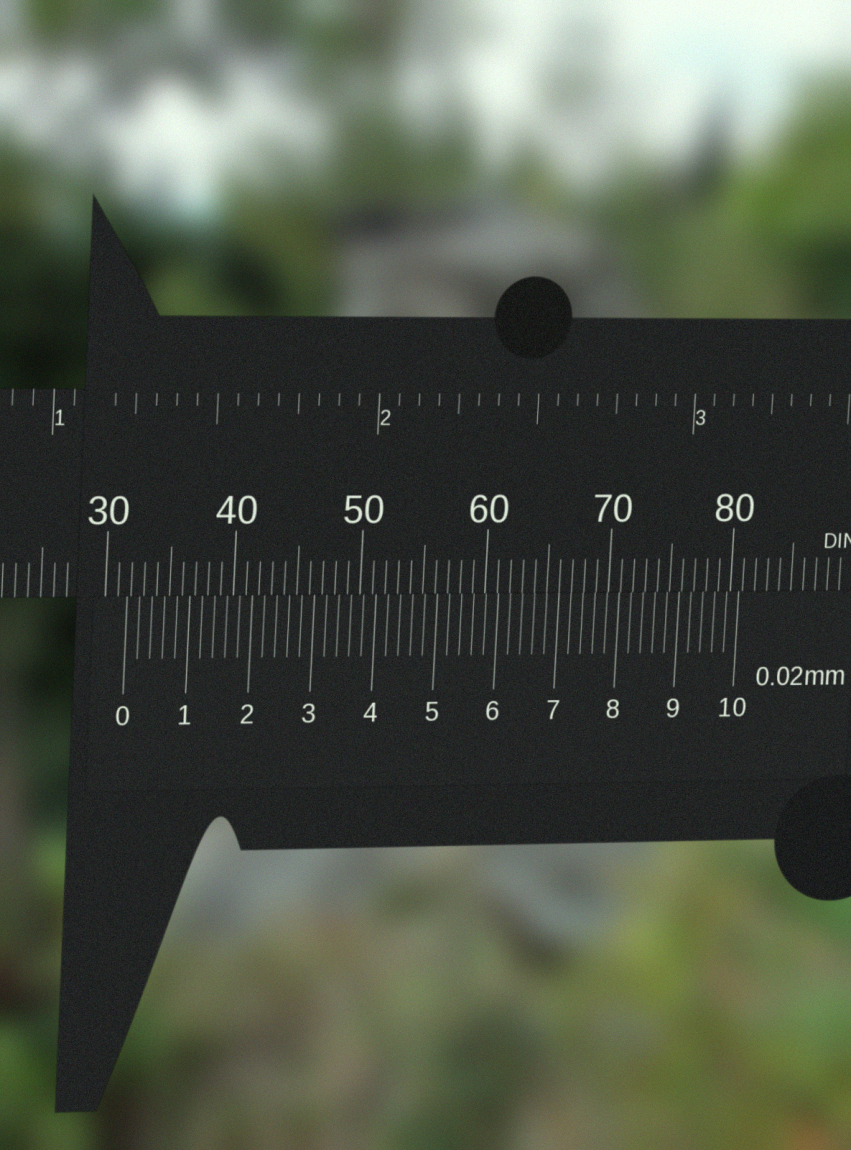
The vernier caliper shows 31.7 mm
